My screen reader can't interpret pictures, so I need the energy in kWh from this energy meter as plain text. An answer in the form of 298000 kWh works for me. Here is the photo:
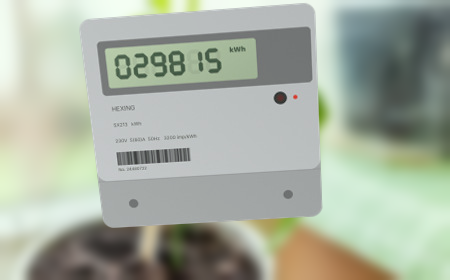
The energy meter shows 29815 kWh
